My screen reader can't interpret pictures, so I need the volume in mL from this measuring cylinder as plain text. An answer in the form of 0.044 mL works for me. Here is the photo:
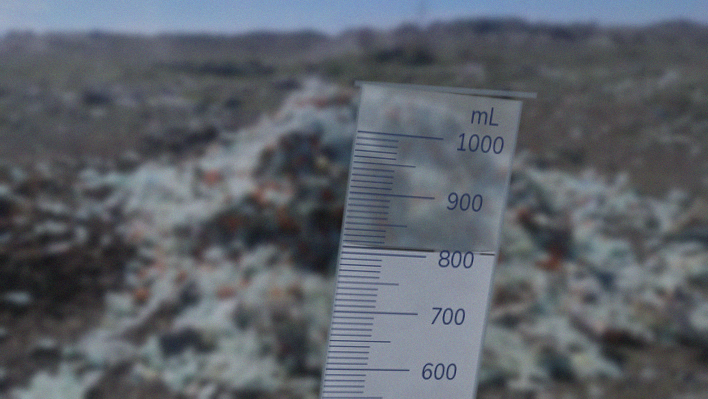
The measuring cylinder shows 810 mL
